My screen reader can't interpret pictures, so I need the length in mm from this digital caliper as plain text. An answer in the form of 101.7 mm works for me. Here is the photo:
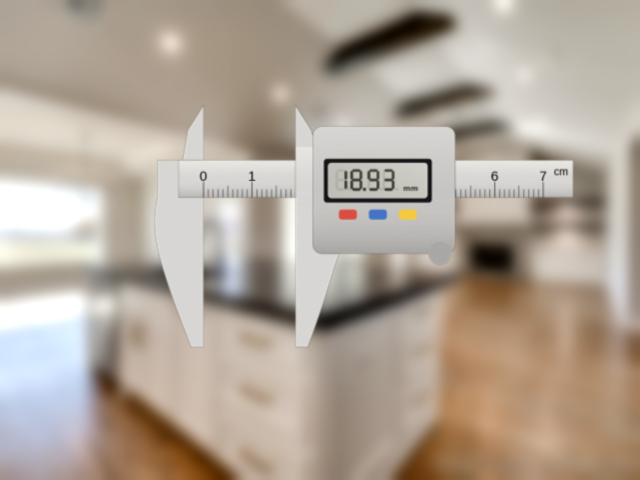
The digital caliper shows 18.93 mm
